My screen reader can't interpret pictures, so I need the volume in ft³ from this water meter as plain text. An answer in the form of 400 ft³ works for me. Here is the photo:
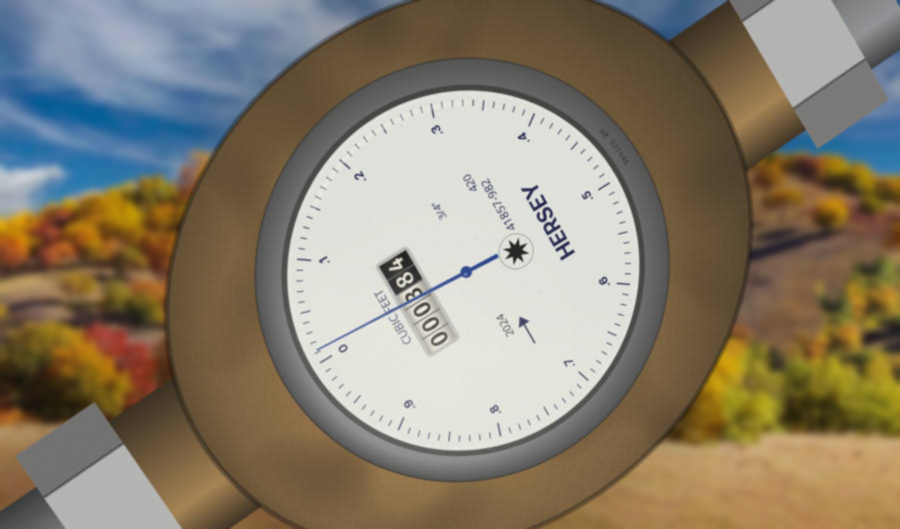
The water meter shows 384.01 ft³
